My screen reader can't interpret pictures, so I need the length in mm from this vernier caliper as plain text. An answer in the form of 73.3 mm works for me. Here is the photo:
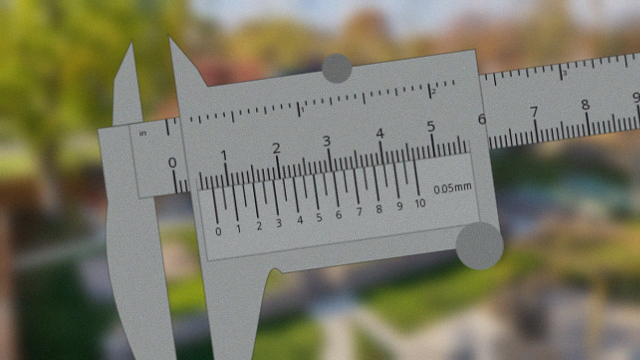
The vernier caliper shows 7.0 mm
